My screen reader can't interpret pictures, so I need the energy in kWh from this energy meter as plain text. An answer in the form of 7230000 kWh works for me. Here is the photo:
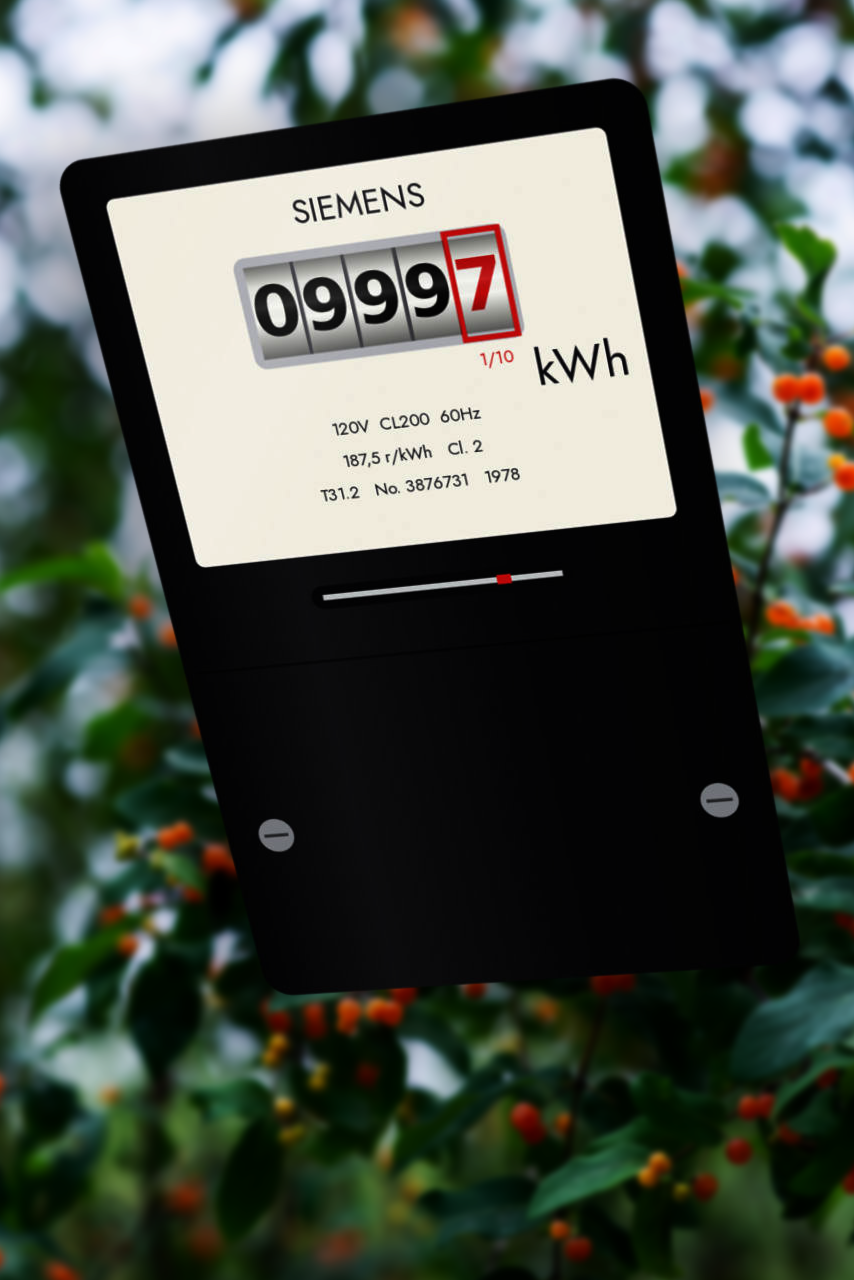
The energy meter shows 999.7 kWh
